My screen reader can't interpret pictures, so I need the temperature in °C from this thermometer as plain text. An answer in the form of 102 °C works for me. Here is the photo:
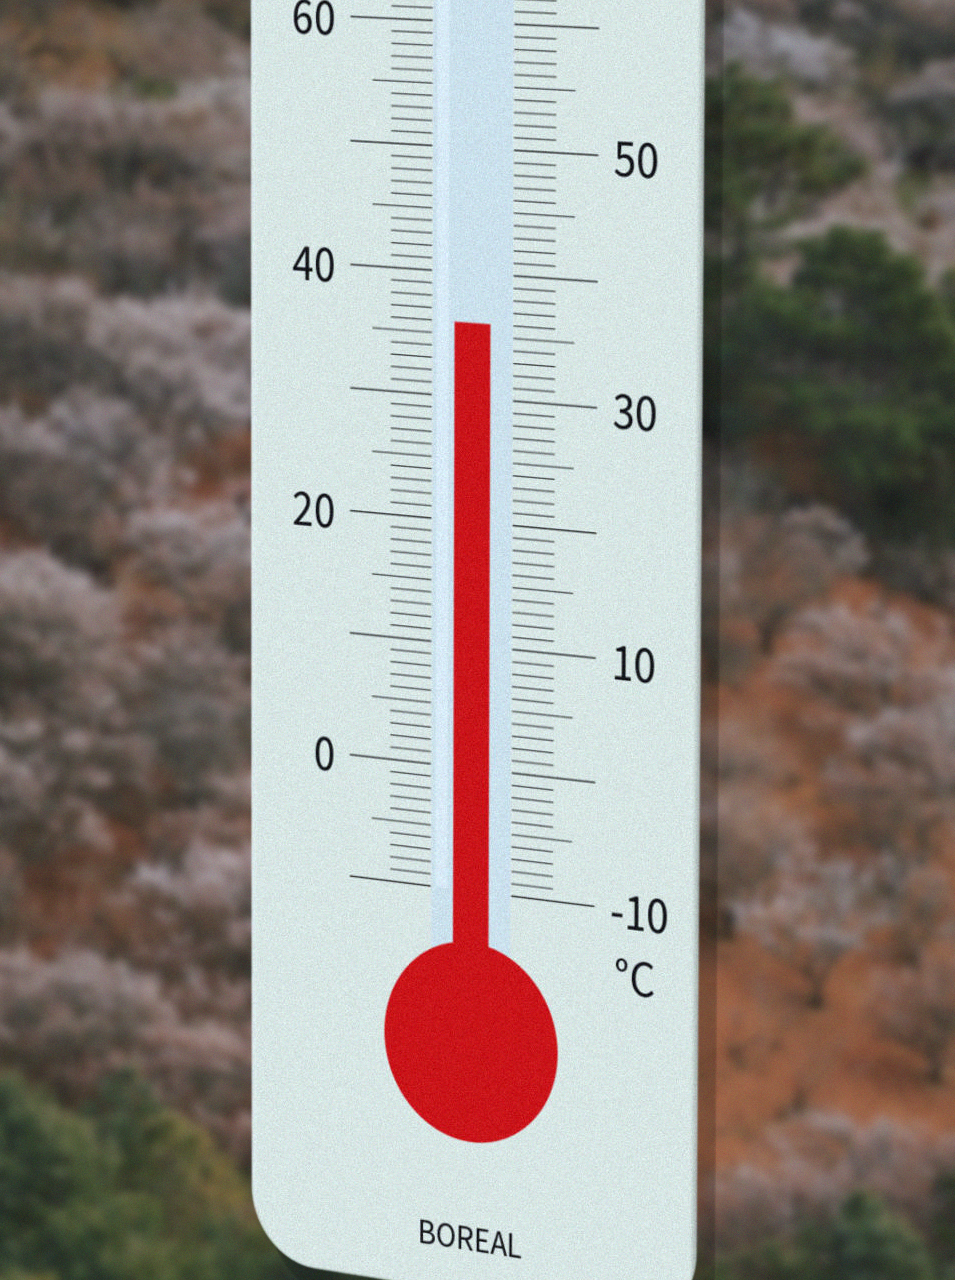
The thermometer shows 36 °C
